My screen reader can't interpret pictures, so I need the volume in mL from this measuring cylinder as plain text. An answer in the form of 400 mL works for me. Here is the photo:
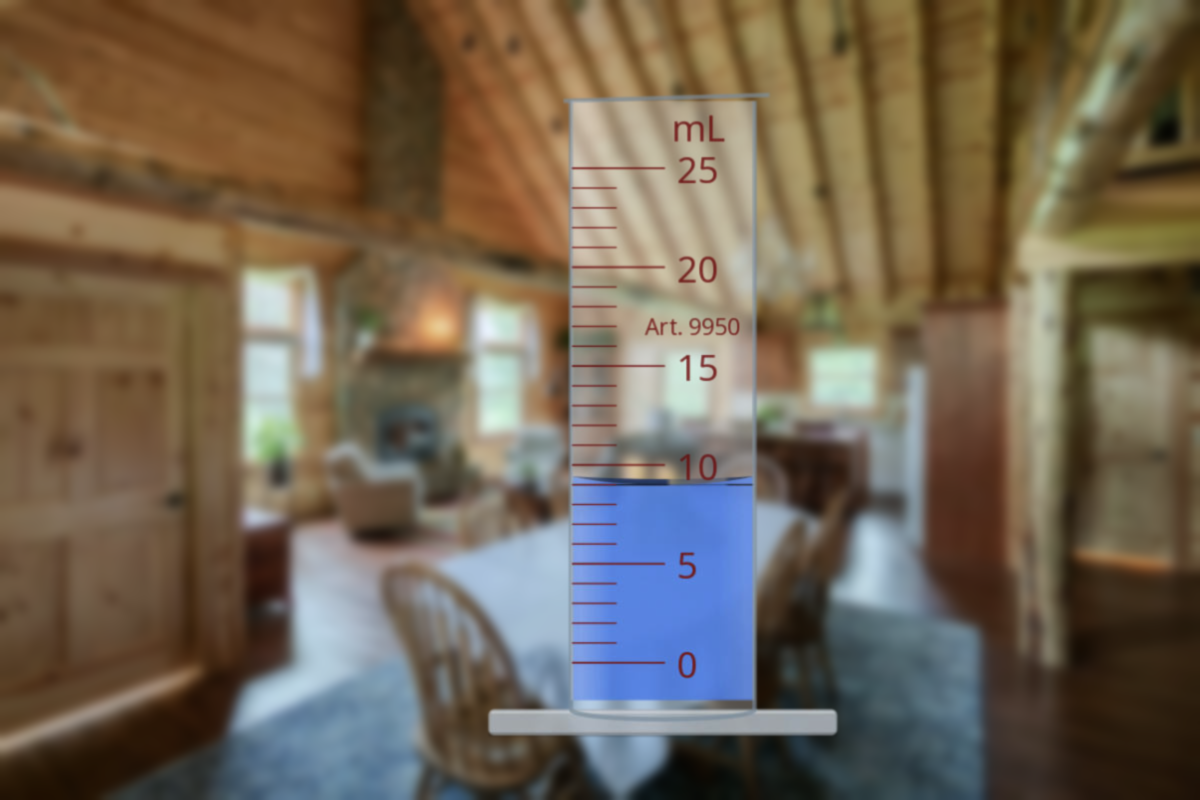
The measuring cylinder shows 9 mL
